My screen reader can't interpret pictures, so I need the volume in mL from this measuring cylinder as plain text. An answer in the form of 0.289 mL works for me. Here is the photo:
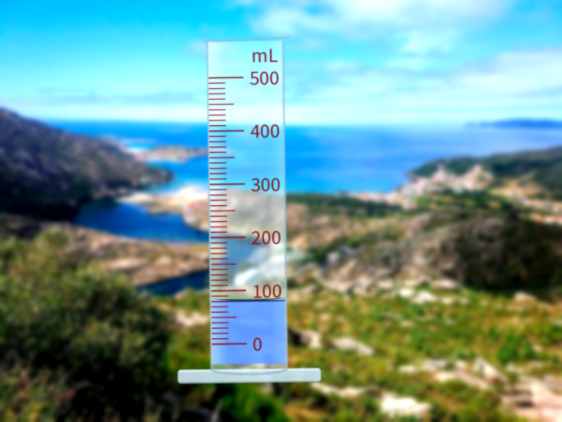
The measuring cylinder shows 80 mL
